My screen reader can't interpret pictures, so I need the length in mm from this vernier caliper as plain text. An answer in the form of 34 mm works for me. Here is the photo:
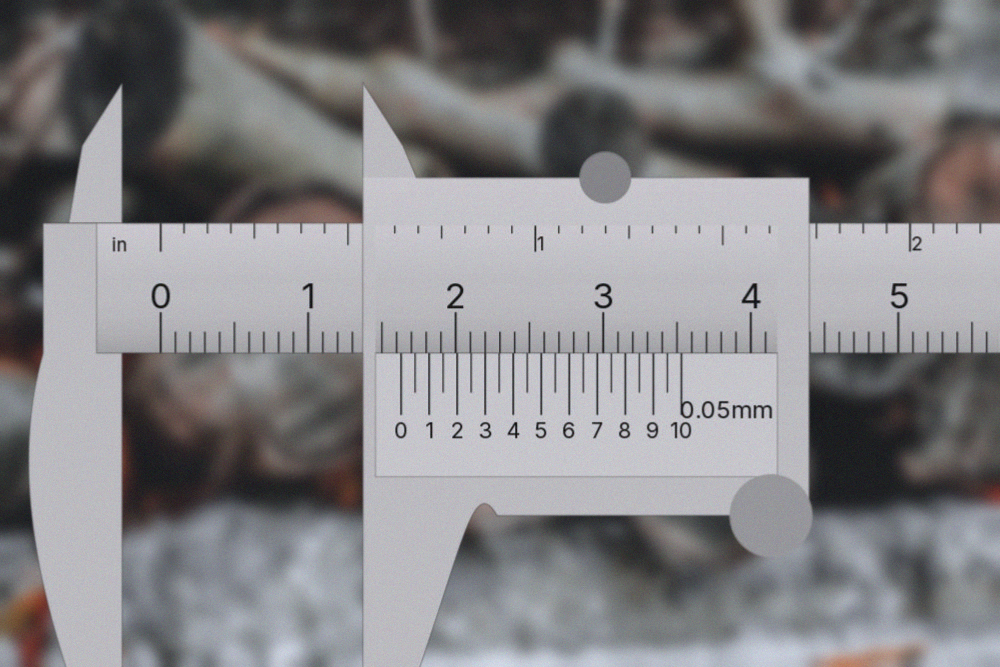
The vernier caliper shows 16.3 mm
